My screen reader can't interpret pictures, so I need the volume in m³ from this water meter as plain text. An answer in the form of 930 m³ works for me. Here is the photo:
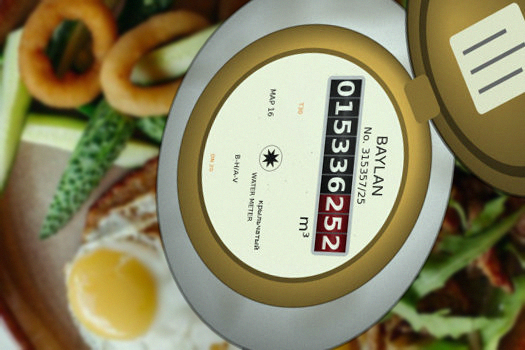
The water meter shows 15336.252 m³
